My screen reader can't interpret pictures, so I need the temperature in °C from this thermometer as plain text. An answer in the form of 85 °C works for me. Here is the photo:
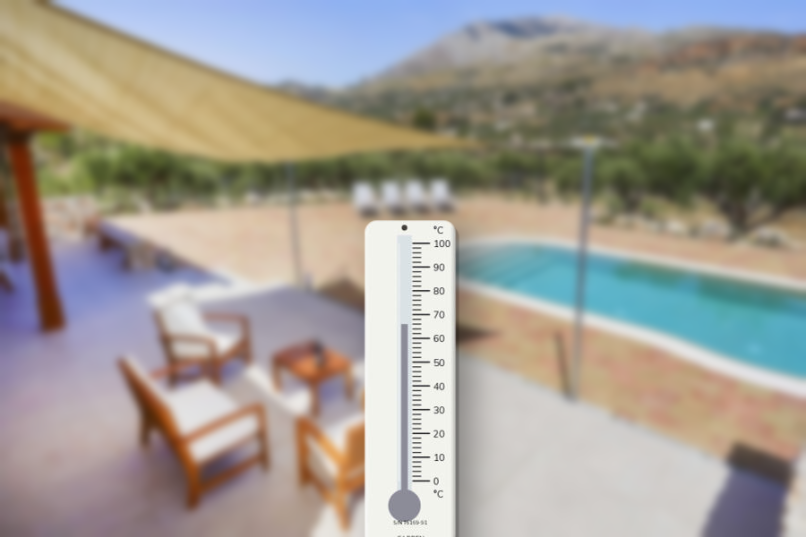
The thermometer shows 66 °C
